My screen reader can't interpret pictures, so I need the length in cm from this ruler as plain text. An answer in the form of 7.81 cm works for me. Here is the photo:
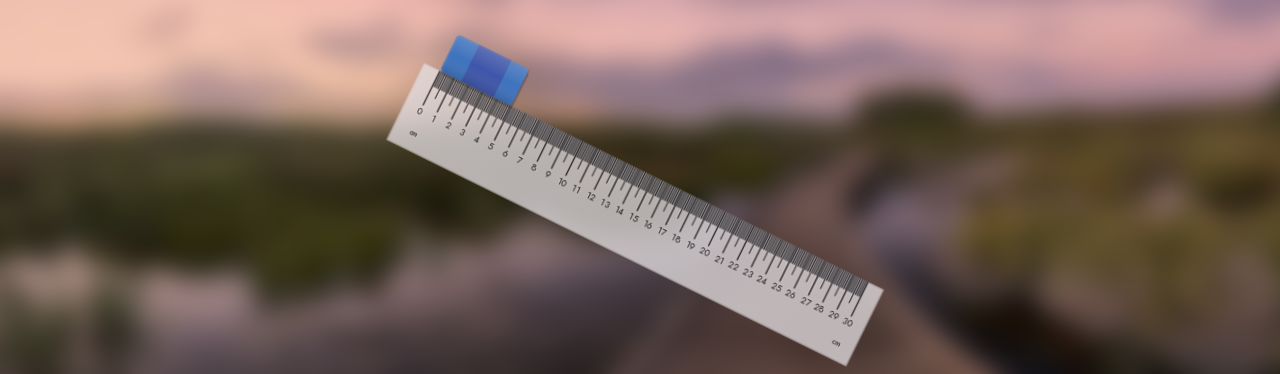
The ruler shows 5 cm
